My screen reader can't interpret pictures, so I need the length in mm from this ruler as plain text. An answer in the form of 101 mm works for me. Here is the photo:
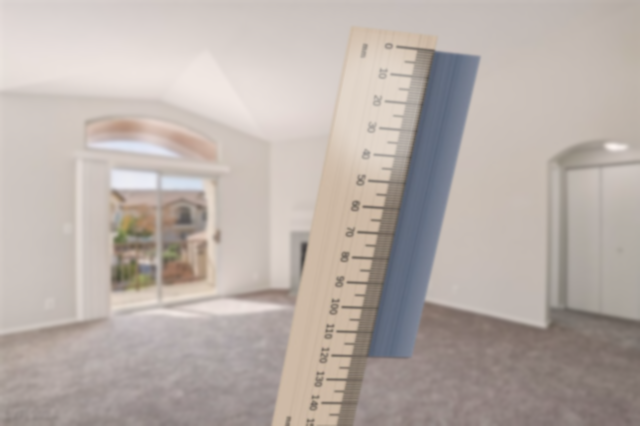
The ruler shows 120 mm
